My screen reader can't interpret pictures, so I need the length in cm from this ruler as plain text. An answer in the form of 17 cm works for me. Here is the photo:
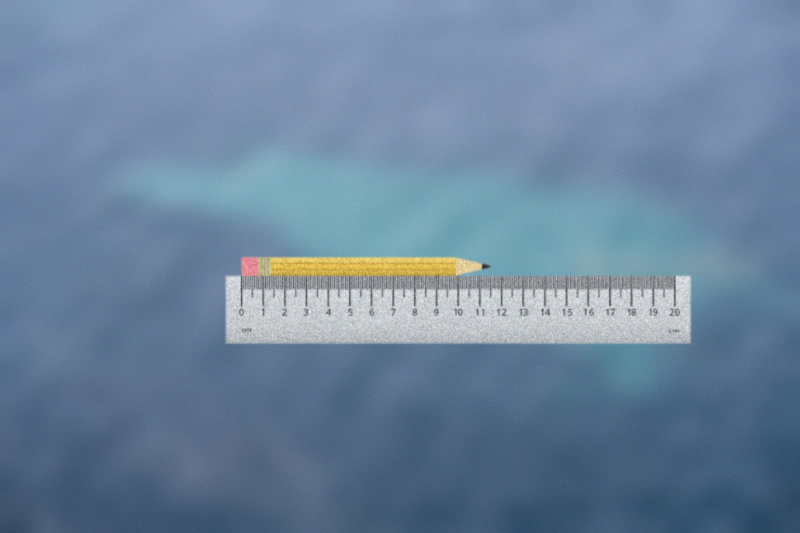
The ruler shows 11.5 cm
